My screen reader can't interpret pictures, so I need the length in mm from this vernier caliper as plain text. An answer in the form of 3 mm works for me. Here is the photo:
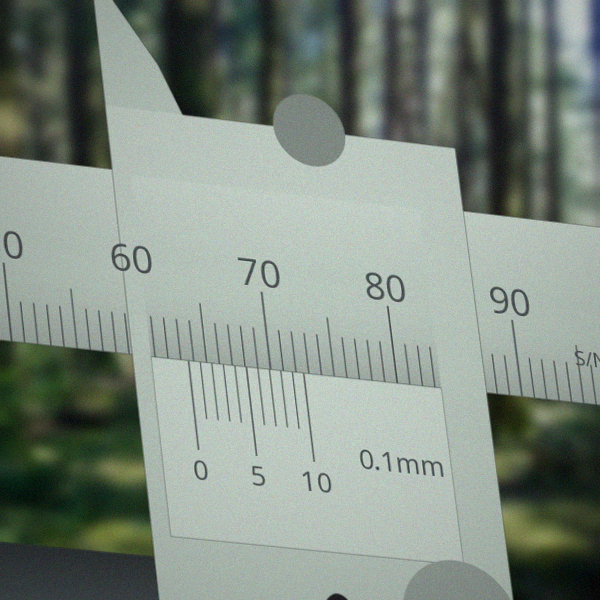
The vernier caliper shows 63.6 mm
